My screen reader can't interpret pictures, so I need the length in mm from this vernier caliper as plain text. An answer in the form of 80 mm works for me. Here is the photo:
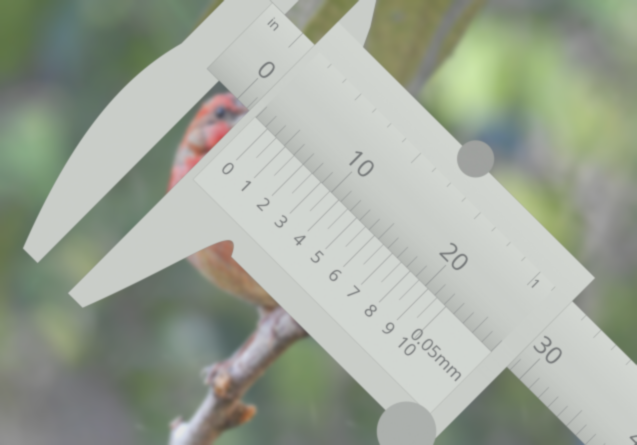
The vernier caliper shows 3.2 mm
